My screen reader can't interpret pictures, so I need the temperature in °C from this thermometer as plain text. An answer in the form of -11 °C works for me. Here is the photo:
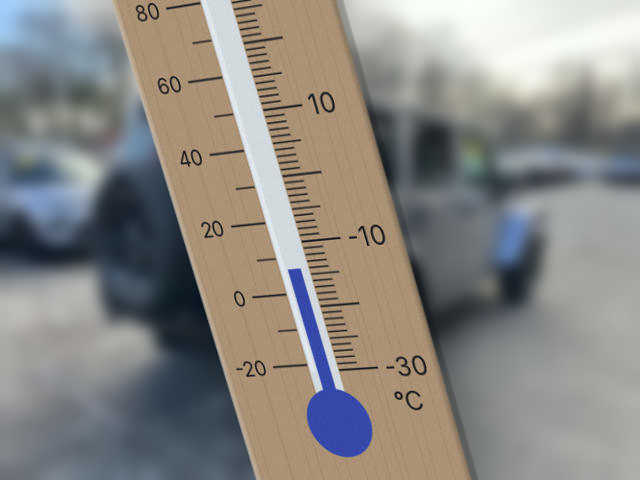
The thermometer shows -14 °C
